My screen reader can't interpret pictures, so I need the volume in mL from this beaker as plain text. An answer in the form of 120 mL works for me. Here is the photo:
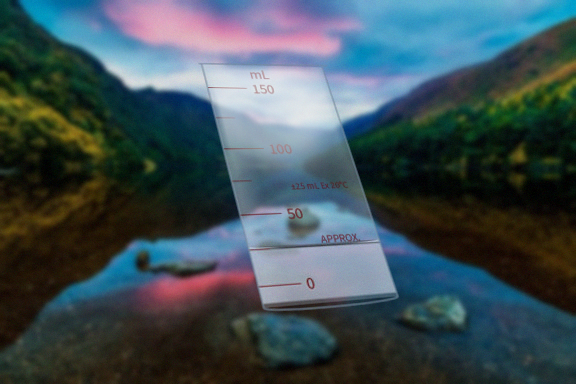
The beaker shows 25 mL
